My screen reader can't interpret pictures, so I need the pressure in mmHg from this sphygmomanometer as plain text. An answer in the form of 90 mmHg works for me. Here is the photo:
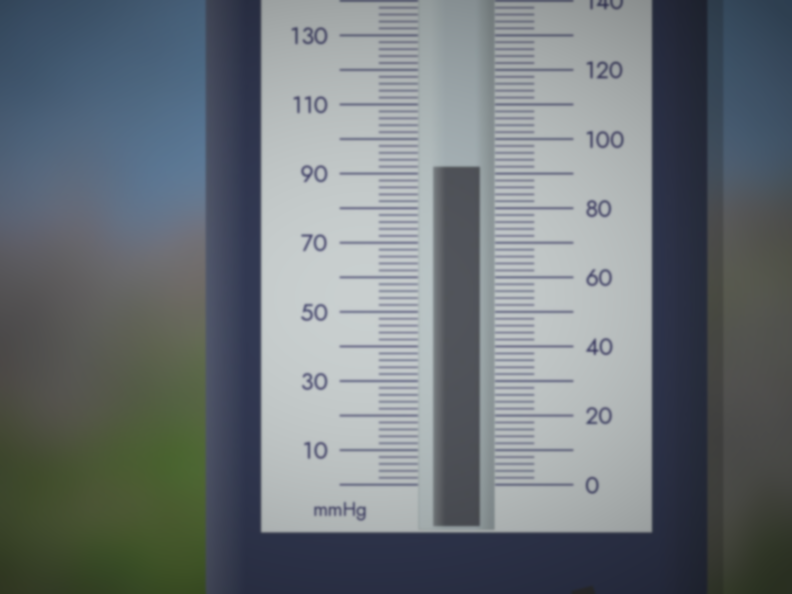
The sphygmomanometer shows 92 mmHg
